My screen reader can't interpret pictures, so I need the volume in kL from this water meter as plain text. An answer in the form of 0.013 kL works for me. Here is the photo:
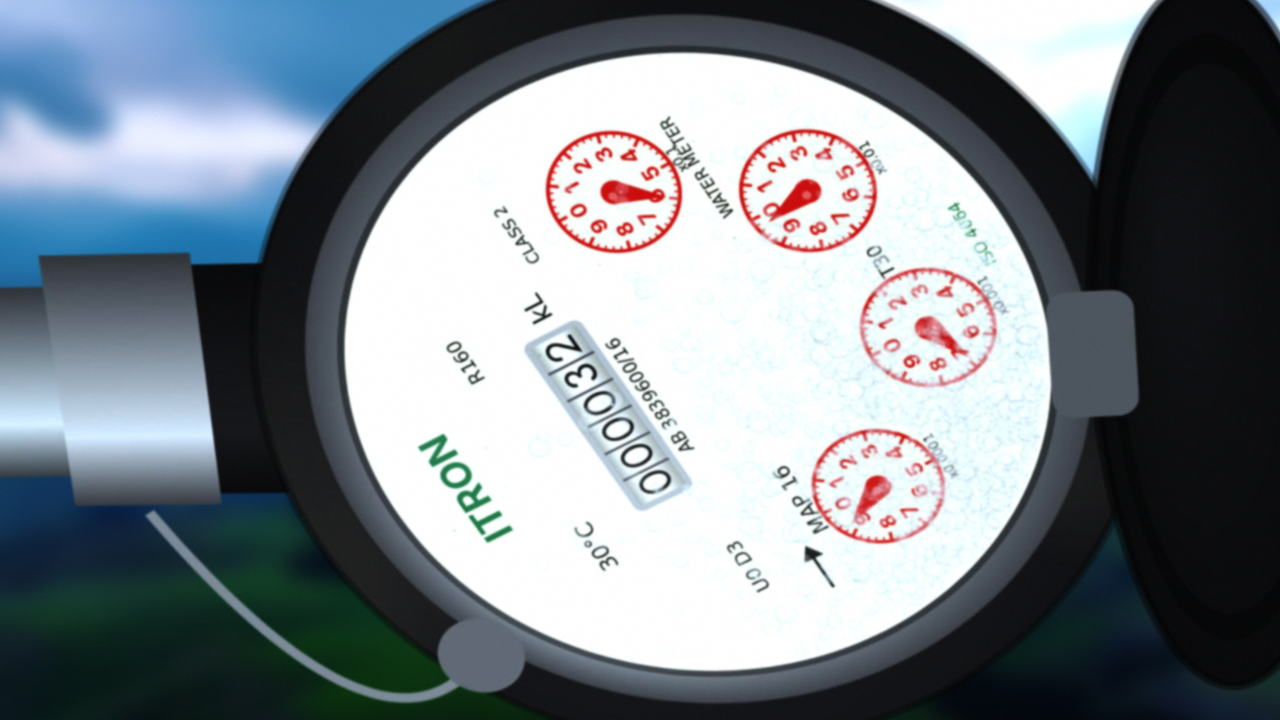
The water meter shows 32.5969 kL
